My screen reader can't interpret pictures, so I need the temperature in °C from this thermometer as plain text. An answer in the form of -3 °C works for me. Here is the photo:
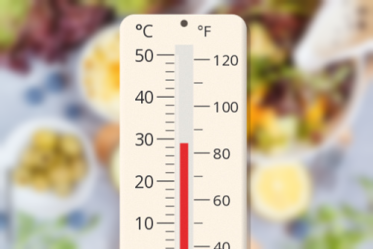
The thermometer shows 29 °C
